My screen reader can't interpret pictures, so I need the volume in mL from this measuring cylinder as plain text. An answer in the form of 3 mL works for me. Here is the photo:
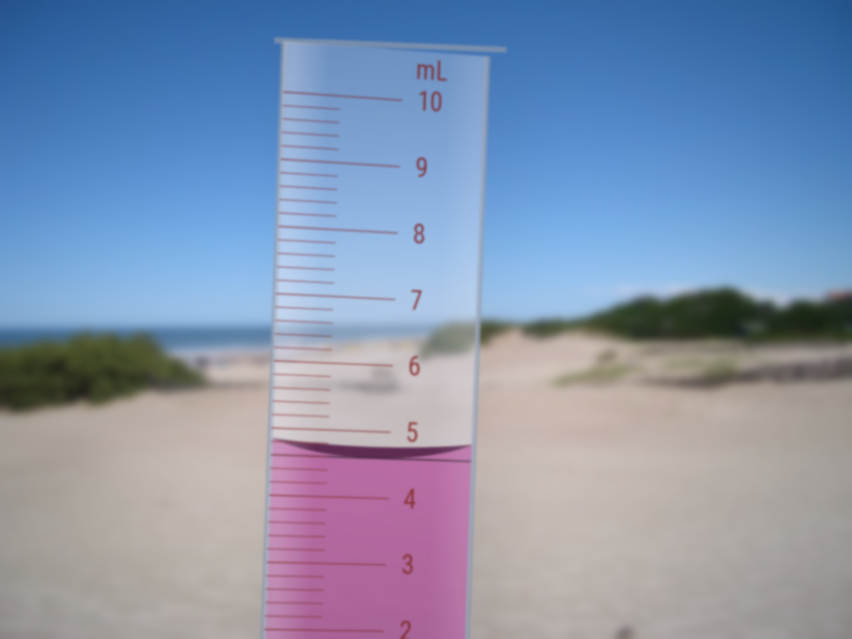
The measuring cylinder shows 4.6 mL
